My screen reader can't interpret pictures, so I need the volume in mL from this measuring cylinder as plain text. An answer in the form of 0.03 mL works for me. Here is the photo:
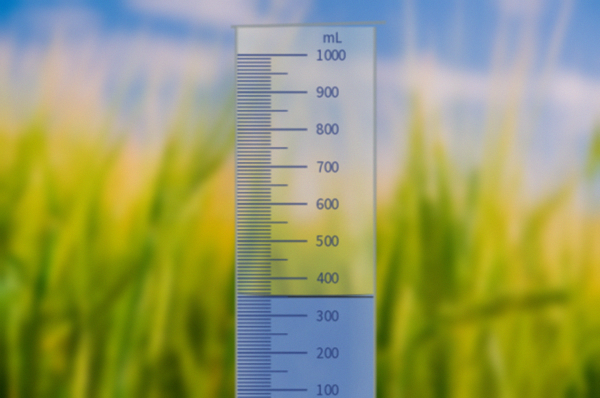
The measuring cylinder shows 350 mL
